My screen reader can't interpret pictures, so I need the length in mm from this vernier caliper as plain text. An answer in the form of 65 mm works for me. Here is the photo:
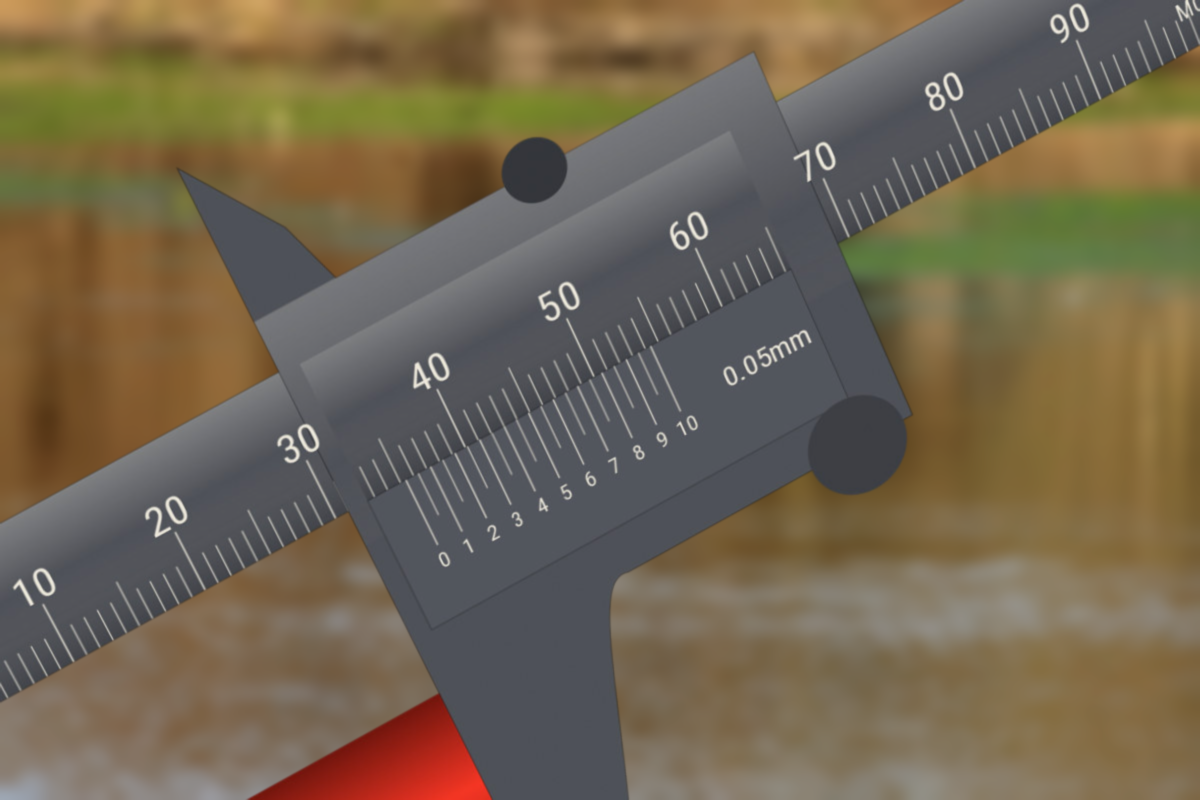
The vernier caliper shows 35.4 mm
